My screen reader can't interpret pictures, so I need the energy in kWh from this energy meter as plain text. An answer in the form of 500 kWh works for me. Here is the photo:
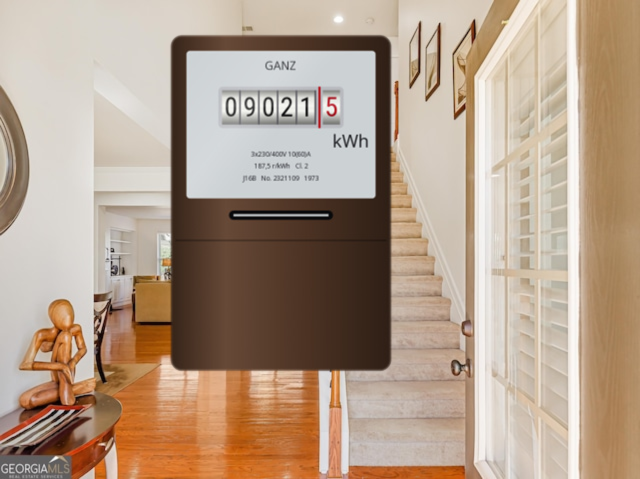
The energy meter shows 9021.5 kWh
